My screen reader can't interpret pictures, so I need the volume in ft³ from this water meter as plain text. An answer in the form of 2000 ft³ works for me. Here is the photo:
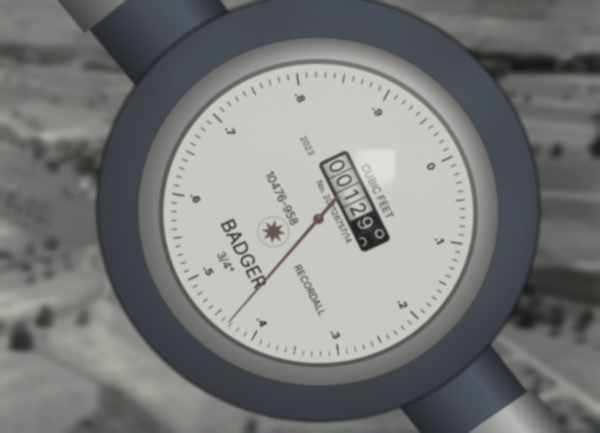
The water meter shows 1298.43 ft³
